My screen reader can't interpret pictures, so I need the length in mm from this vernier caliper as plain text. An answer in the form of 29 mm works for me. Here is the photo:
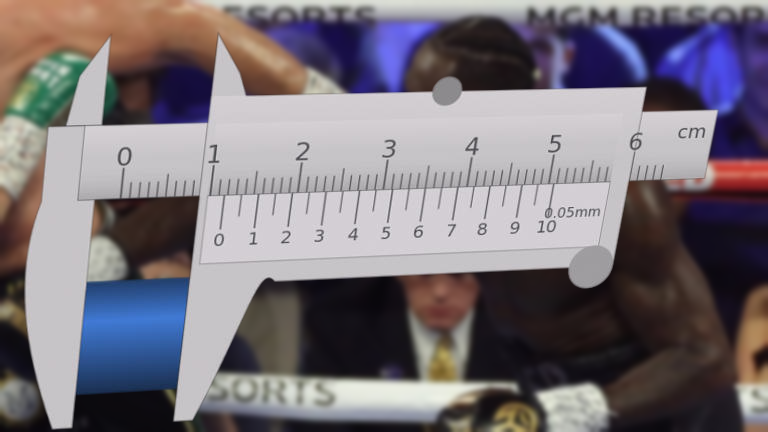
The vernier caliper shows 11.6 mm
